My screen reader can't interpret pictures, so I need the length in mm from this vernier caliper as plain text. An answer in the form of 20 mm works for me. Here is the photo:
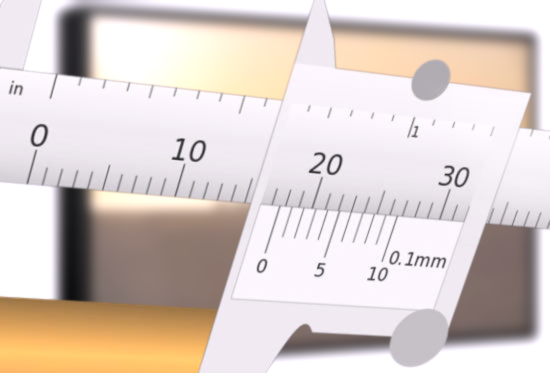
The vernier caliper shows 17.6 mm
